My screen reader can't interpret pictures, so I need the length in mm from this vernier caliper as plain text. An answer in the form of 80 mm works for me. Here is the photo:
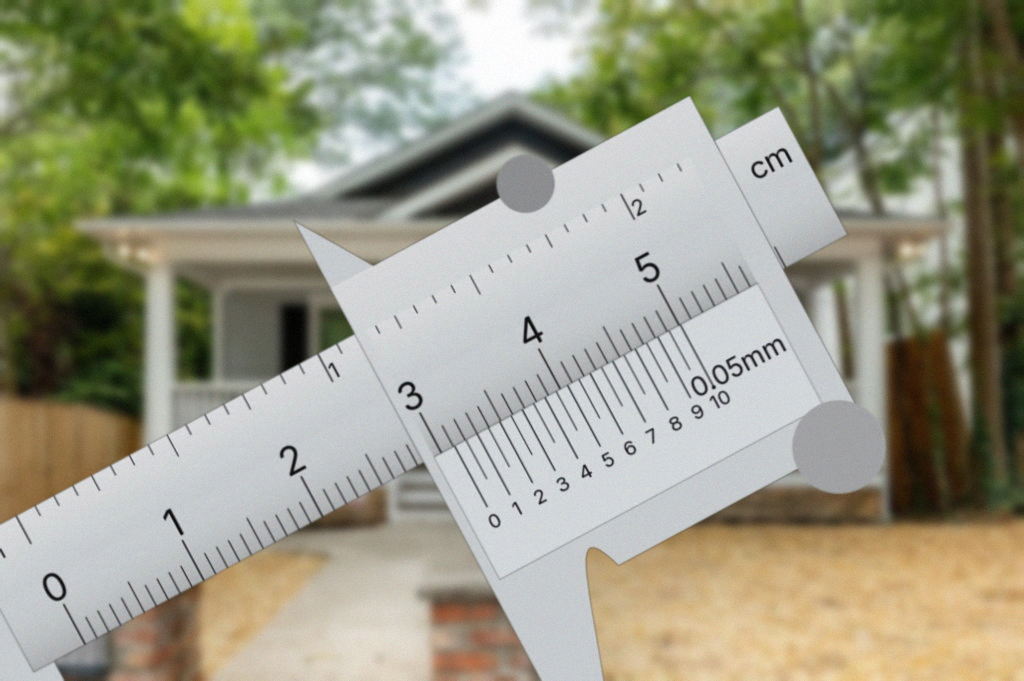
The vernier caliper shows 31.1 mm
